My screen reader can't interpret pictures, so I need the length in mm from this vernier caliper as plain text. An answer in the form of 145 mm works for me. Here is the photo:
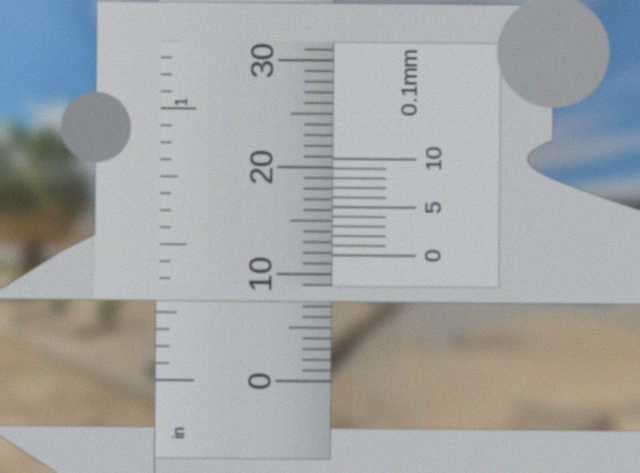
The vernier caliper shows 11.8 mm
